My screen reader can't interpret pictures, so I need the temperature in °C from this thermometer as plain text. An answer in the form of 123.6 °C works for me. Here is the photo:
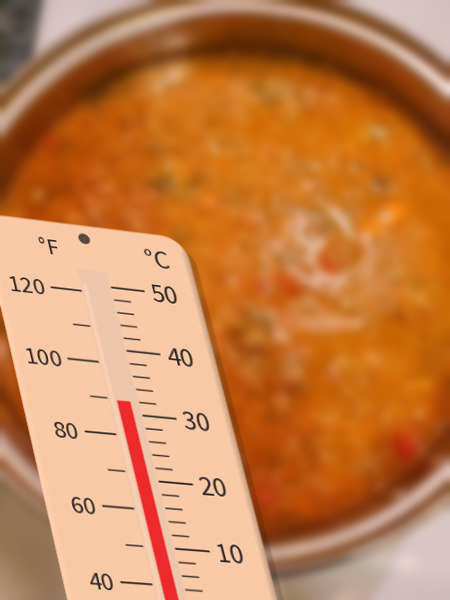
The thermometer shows 32 °C
